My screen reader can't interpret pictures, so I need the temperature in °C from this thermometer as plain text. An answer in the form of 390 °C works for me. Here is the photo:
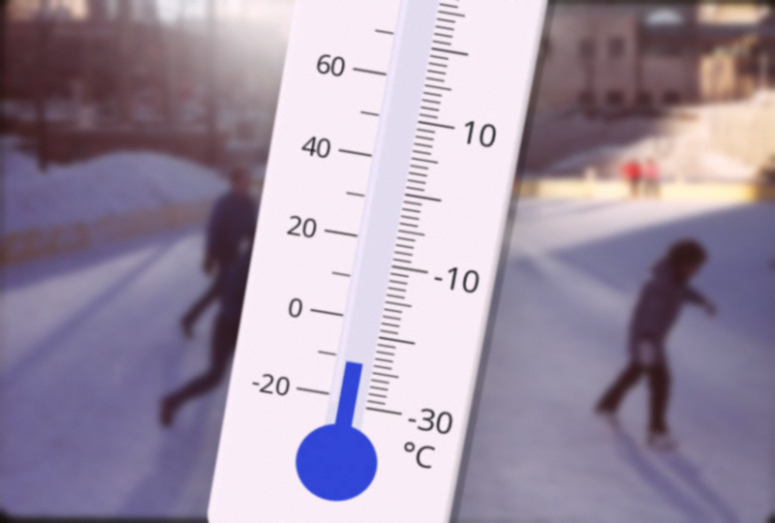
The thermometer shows -24 °C
